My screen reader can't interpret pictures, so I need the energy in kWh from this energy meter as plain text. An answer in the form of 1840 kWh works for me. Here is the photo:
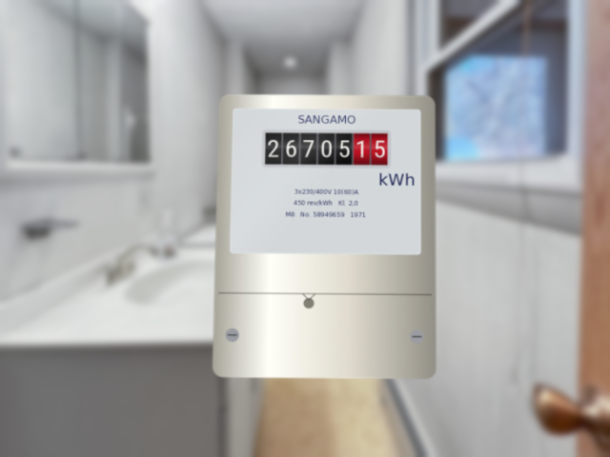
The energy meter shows 26705.15 kWh
